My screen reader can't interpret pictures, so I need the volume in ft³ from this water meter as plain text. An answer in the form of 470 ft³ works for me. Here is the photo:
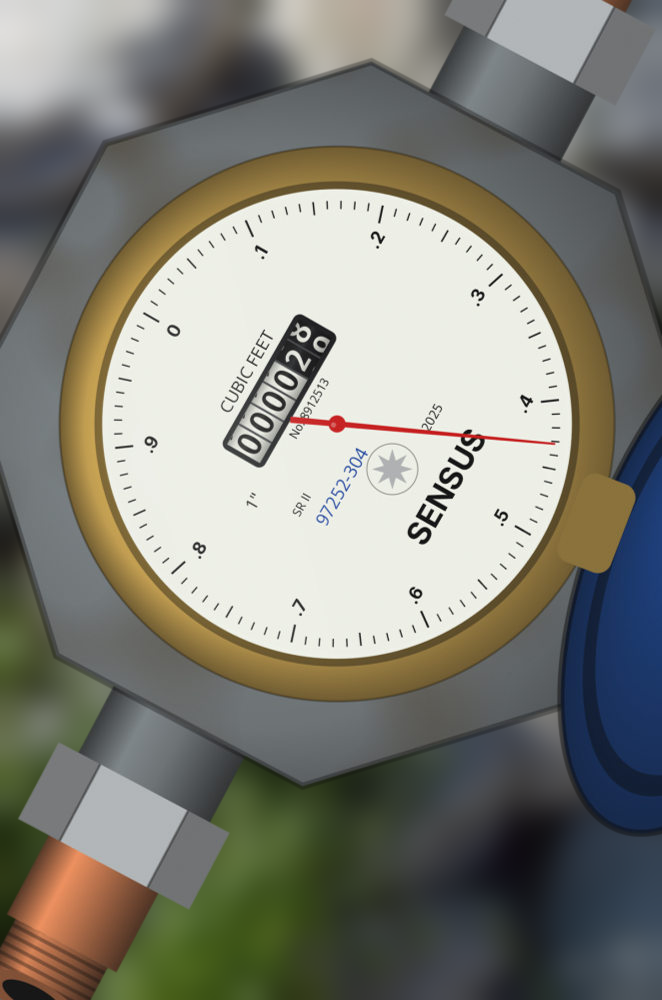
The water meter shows 28.43 ft³
